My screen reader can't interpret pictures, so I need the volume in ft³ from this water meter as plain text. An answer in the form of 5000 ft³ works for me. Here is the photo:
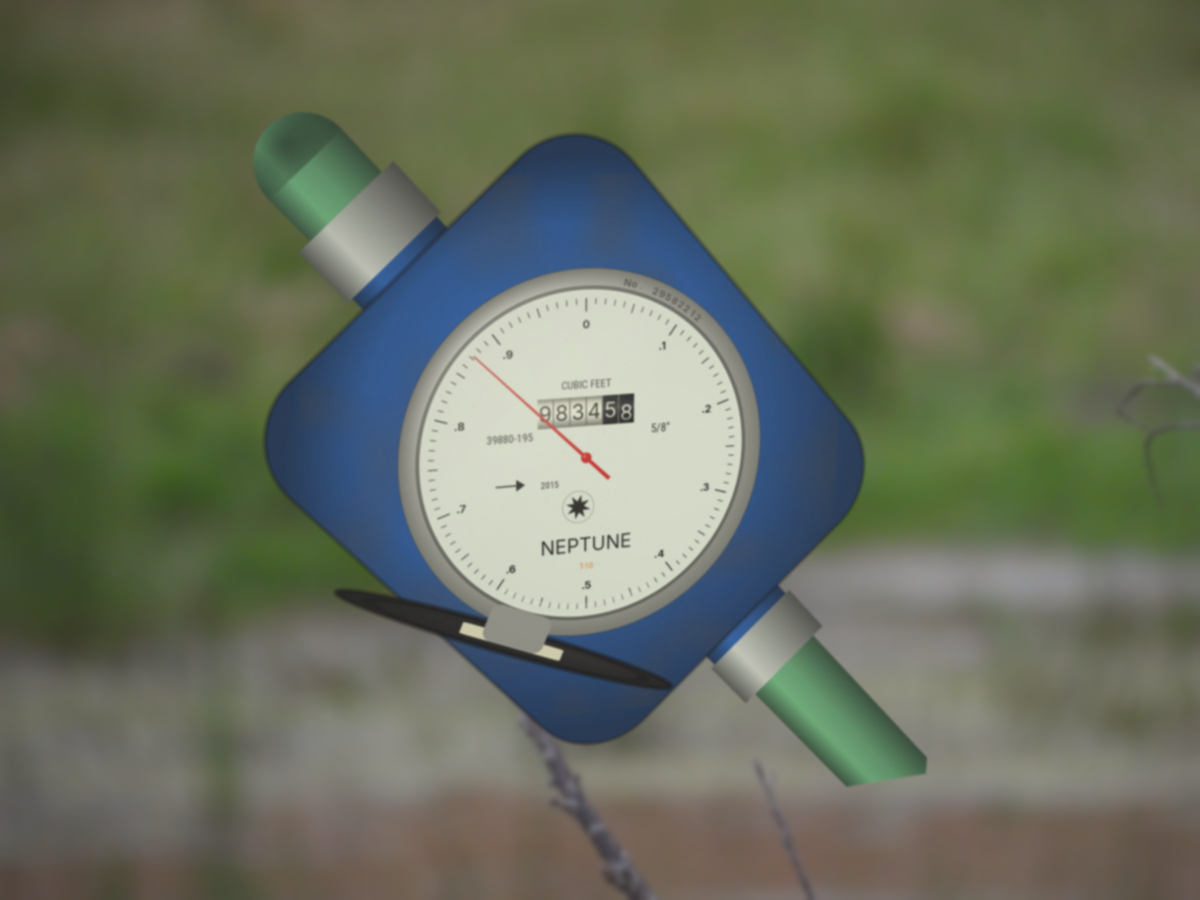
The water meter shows 983457.87 ft³
